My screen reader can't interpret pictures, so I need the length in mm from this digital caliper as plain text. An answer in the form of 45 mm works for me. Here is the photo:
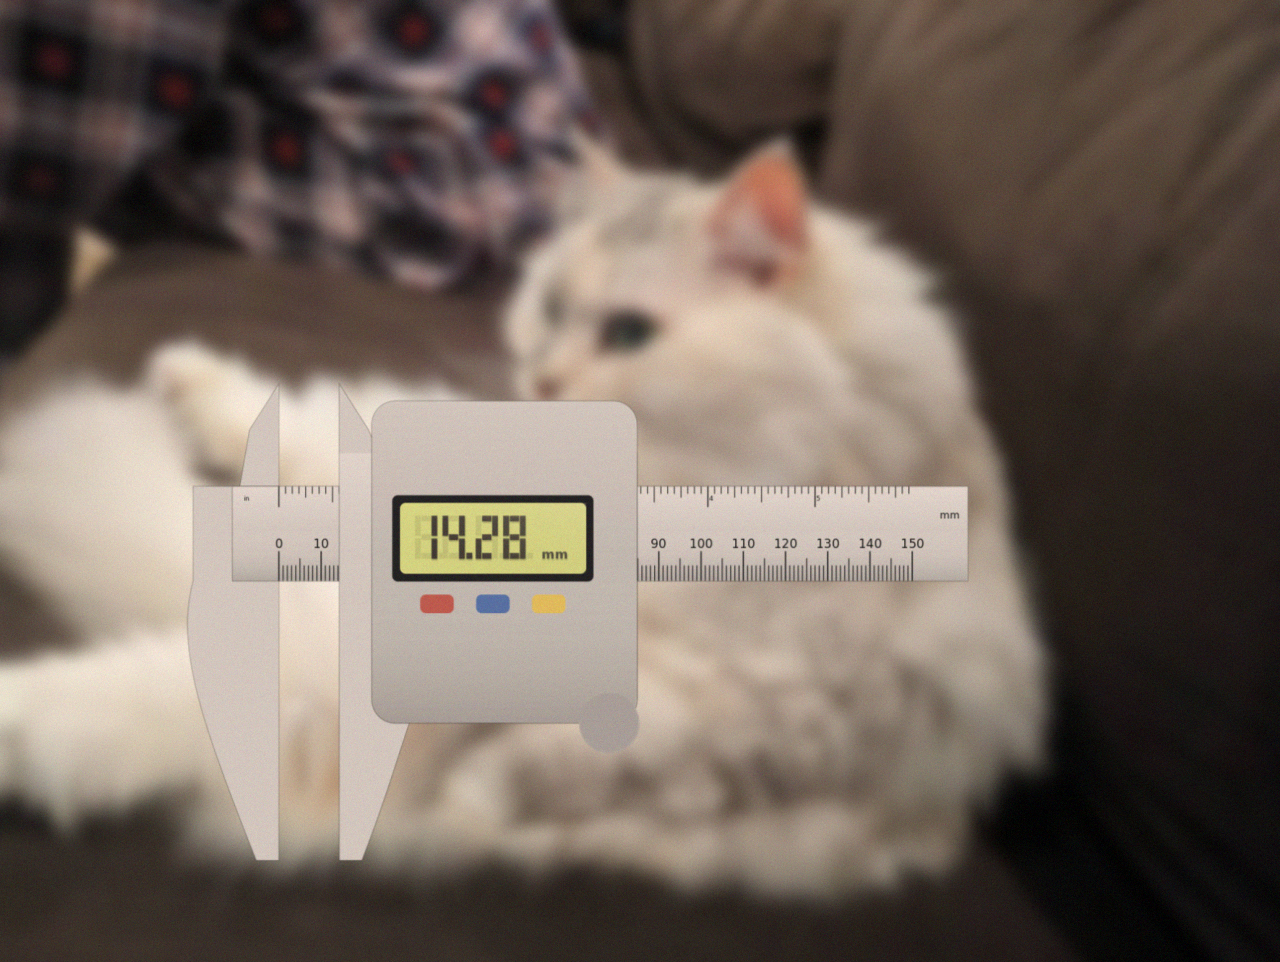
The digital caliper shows 14.28 mm
